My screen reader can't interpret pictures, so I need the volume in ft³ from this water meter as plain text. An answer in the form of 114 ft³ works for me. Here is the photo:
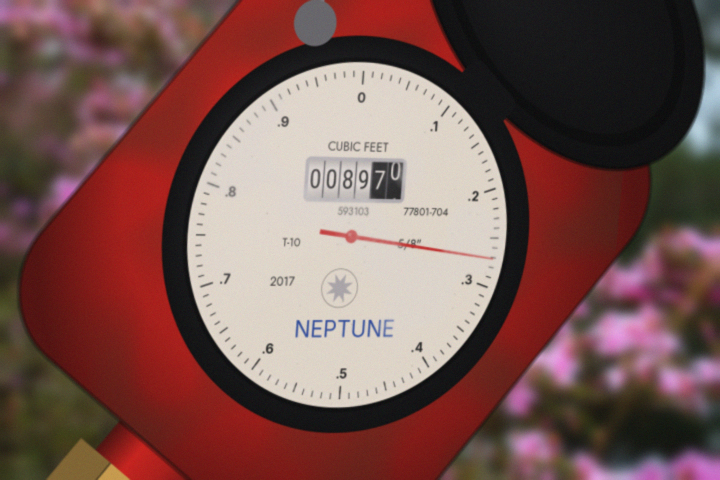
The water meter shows 8970.27 ft³
